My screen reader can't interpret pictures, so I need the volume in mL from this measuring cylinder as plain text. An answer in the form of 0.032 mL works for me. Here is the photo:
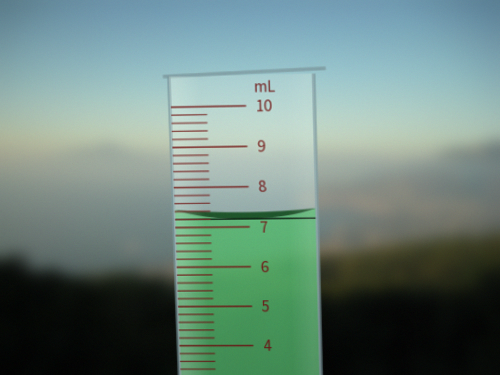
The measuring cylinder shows 7.2 mL
